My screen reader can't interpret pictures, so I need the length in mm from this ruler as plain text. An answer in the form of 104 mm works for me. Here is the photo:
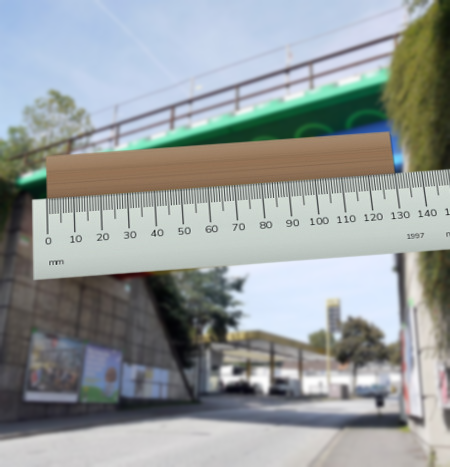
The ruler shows 130 mm
